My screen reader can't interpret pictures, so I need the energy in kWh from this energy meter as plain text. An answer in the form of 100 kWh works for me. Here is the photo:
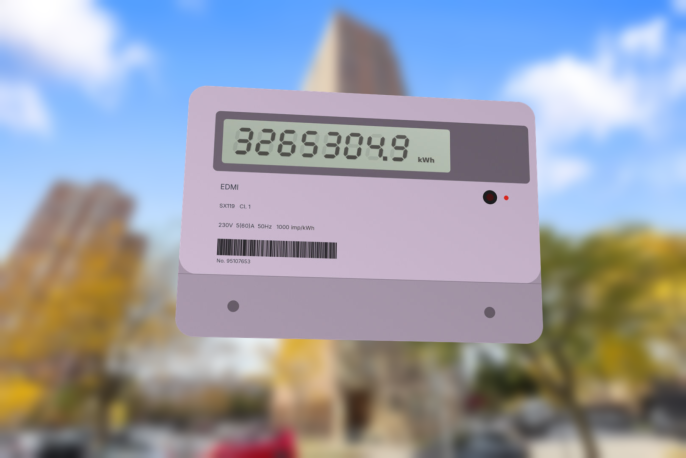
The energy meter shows 3265304.9 kWh
